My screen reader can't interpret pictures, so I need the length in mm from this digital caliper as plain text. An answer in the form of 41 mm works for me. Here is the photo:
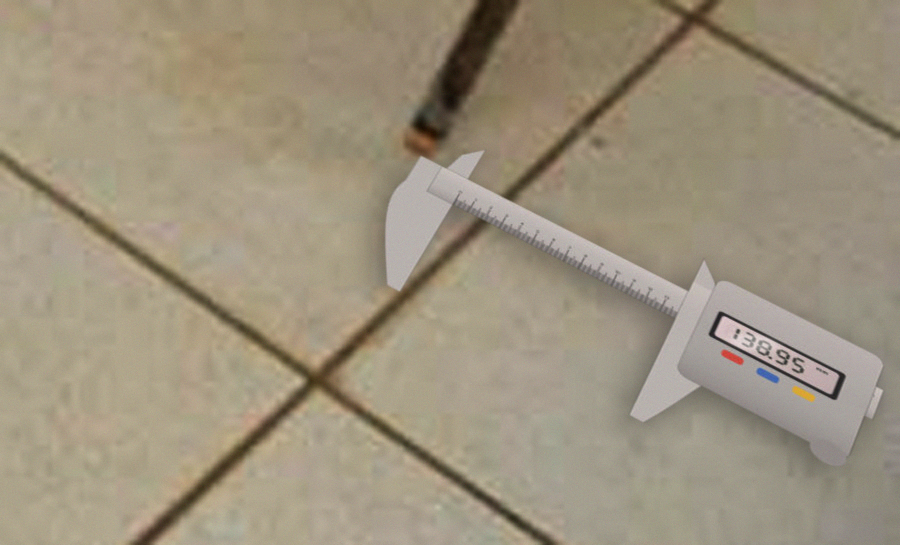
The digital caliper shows 138.95 mm
